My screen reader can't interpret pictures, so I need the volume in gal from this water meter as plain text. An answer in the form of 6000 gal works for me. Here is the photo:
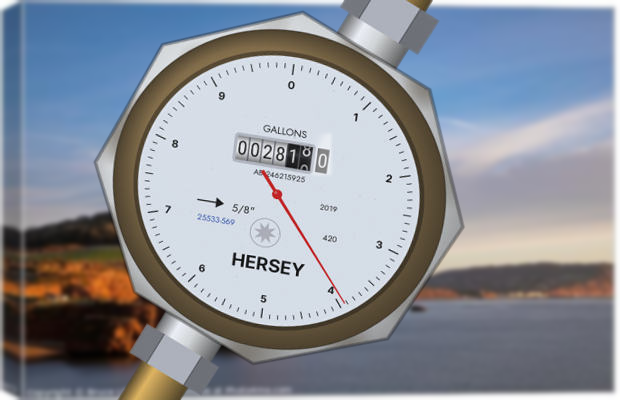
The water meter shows 28183.9 gal
